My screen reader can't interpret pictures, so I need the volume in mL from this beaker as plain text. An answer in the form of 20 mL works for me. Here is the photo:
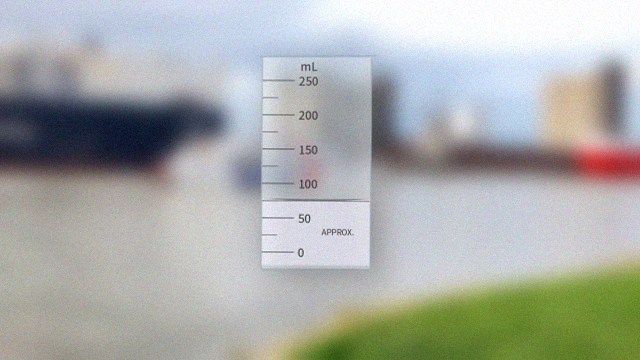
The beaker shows 75 mL
